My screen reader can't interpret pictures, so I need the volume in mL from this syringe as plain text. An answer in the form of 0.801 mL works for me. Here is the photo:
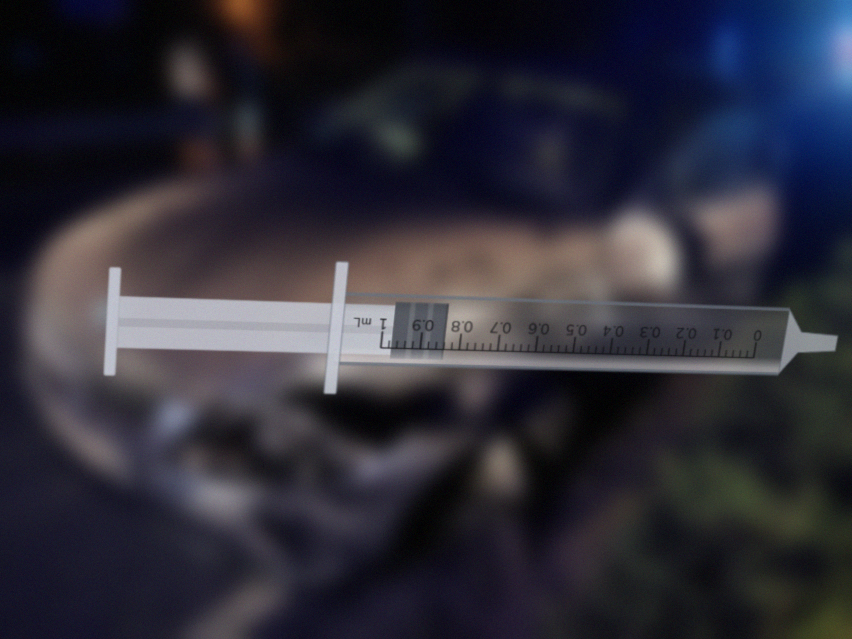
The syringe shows 0.84 mL
